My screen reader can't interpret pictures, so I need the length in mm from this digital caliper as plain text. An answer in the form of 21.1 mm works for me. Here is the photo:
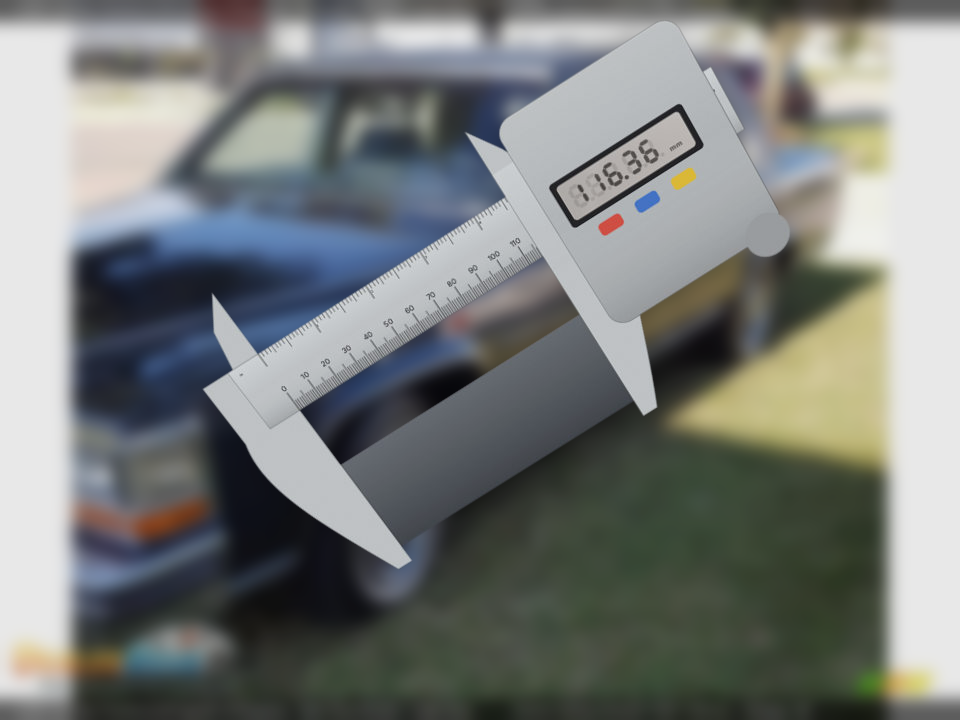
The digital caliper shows 116.36 mm
